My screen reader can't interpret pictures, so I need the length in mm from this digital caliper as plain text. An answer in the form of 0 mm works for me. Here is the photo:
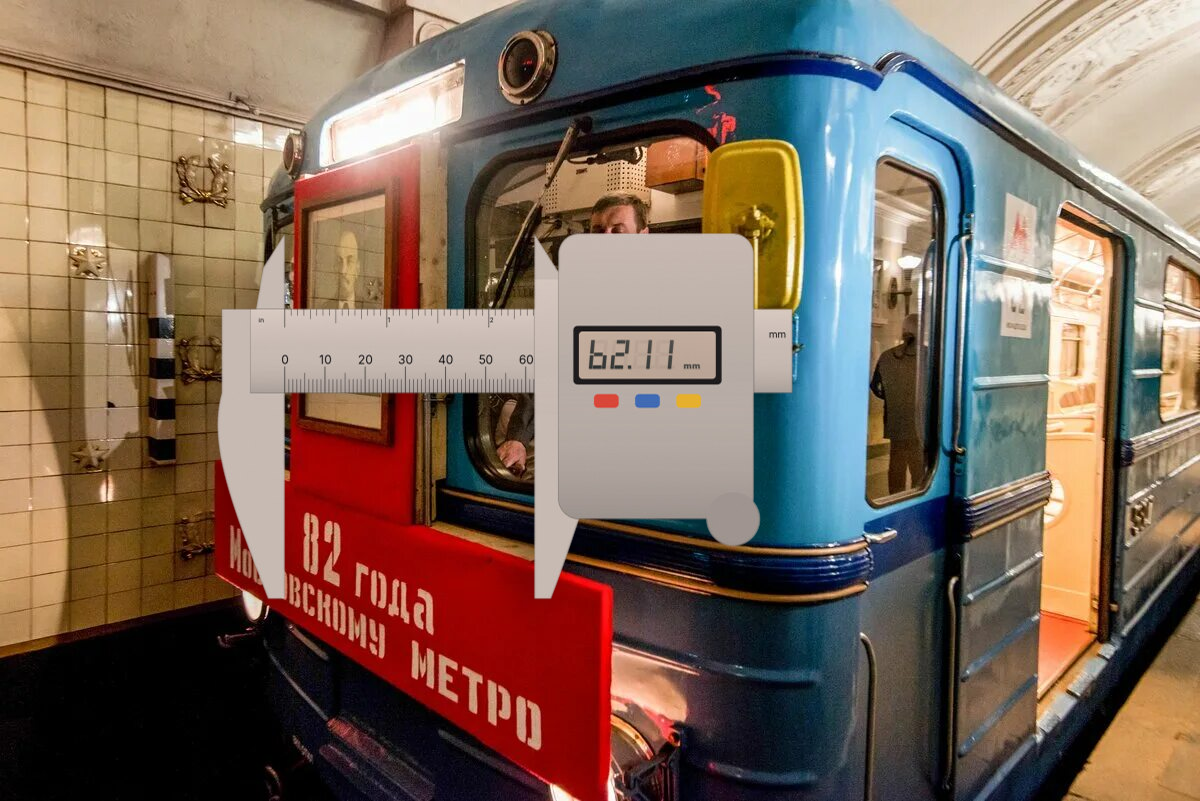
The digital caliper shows 62.11 mm
